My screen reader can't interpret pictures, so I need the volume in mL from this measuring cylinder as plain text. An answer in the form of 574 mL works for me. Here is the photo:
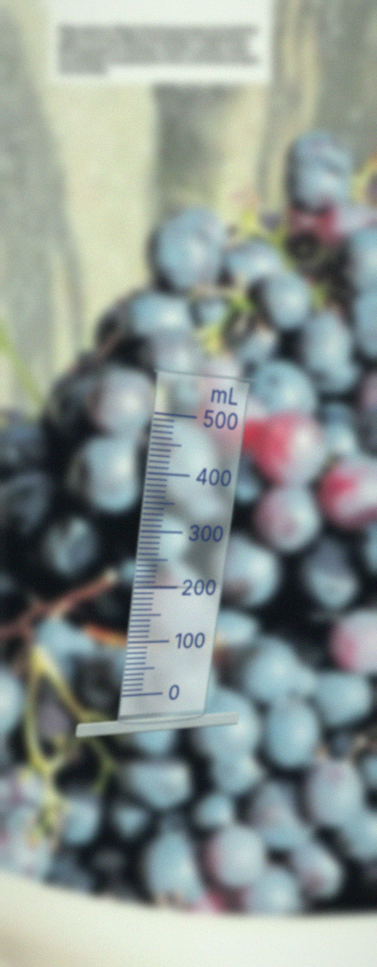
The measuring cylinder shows 200 mL
